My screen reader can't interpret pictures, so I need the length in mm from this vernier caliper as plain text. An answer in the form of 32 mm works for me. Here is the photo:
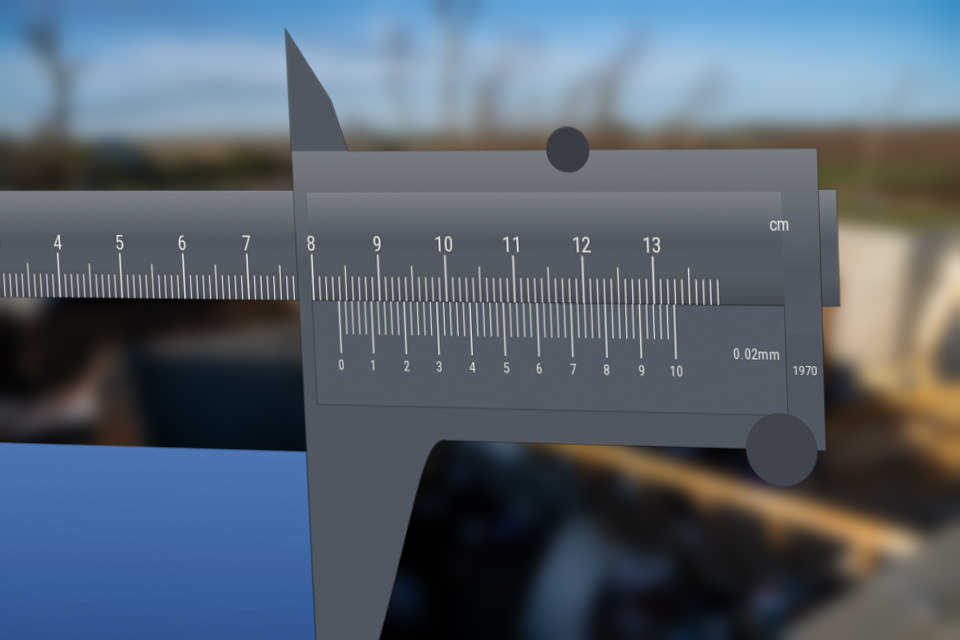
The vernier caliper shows 83.8 mm
